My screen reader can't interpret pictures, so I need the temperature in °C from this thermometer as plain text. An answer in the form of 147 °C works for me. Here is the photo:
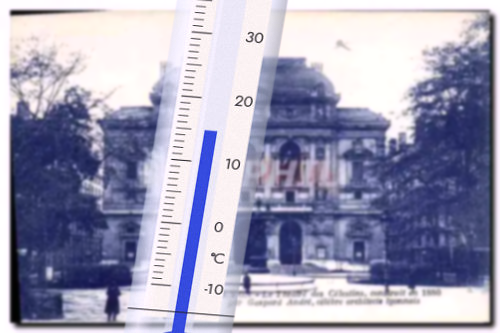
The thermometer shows 15 °C
